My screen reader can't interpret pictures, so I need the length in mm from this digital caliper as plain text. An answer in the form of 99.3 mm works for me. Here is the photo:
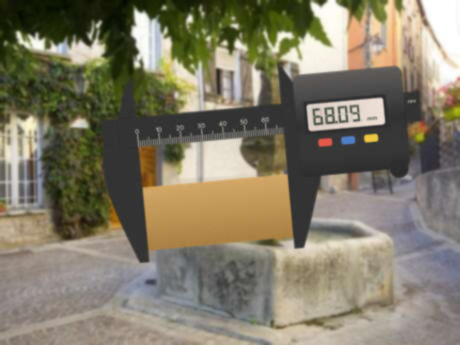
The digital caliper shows 68.09 mm
